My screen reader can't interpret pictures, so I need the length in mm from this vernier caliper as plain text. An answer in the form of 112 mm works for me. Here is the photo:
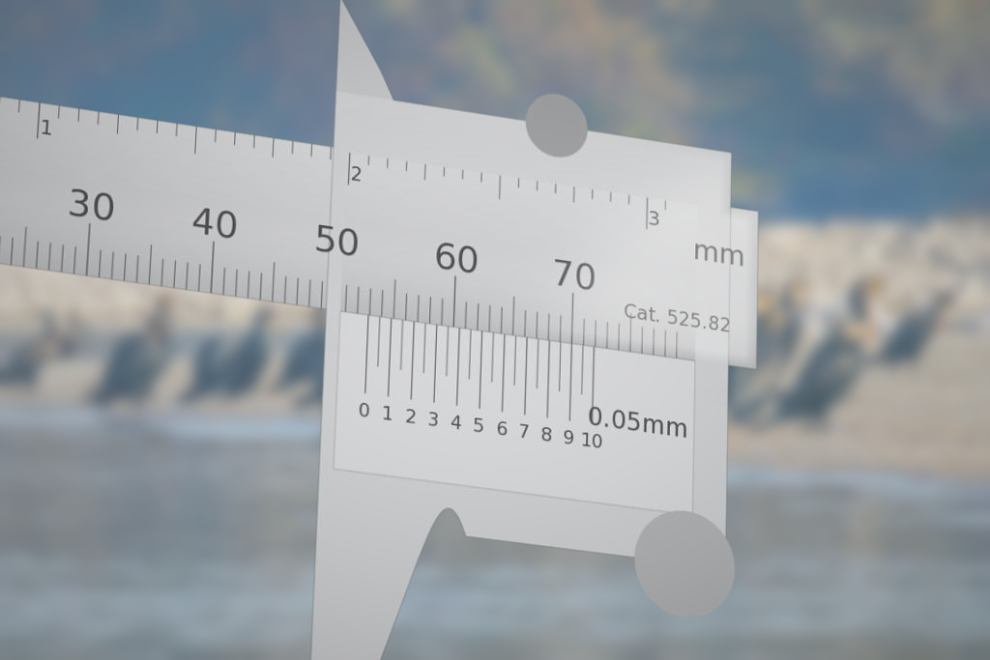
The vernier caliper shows 52.9 mm
